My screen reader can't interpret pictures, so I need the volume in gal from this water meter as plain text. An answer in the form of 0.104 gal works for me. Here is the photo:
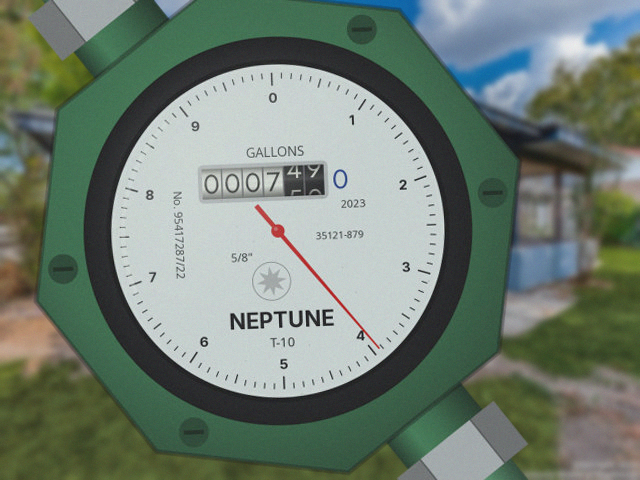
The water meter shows 7493.9 gal
